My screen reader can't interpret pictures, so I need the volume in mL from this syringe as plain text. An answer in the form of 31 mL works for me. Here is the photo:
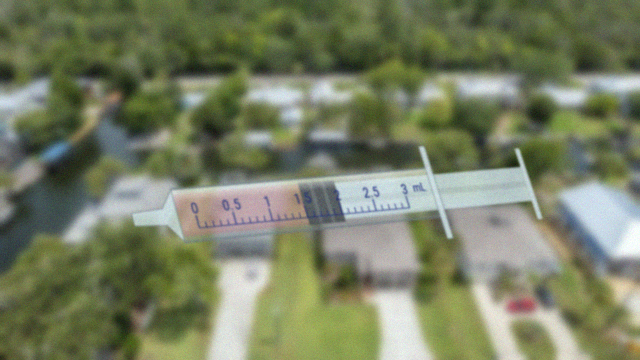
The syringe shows 1.5 mL
